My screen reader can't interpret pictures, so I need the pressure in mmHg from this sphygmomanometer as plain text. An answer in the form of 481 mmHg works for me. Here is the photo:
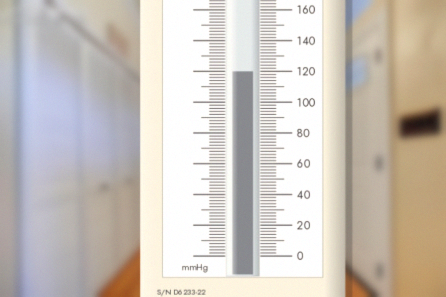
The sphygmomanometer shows 120 mmHg
